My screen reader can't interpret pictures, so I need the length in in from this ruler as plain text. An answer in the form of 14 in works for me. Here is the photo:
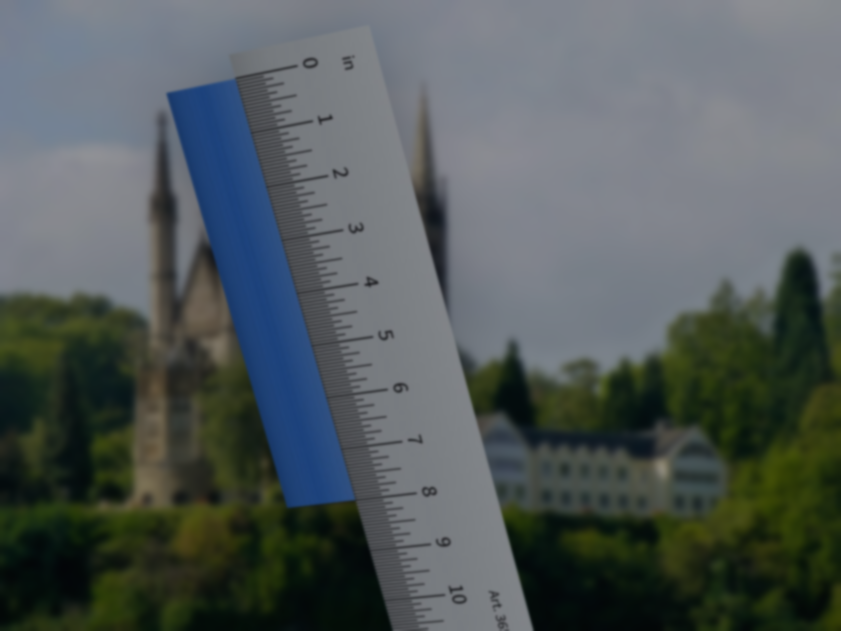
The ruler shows 8 in
